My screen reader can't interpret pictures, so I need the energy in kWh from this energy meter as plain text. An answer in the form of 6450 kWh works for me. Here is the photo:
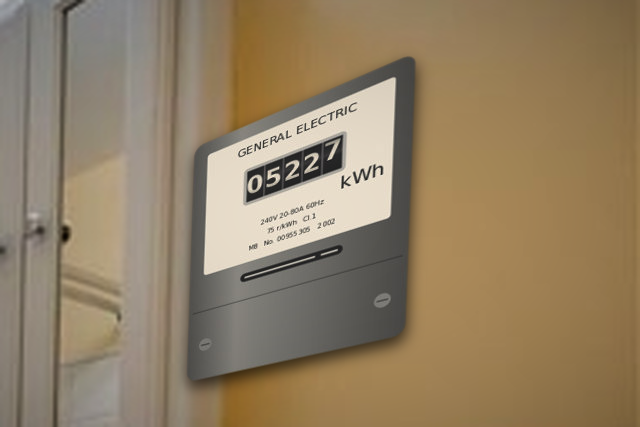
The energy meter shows 5227 kWh
